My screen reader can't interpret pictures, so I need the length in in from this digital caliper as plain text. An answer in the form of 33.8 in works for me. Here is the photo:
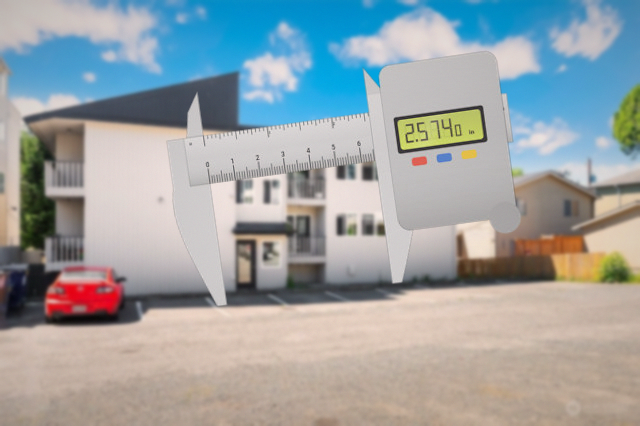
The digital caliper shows 2.5740 in
